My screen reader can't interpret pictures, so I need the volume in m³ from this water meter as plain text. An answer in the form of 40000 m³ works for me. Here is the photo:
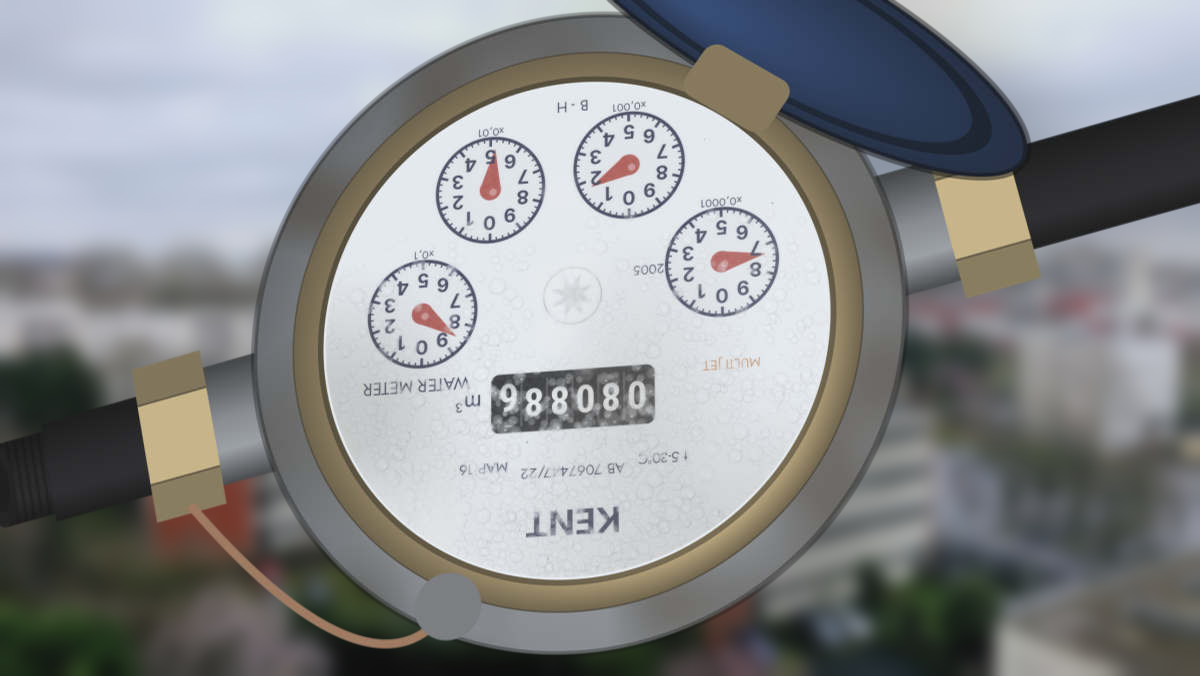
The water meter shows 80885.8517 m³
